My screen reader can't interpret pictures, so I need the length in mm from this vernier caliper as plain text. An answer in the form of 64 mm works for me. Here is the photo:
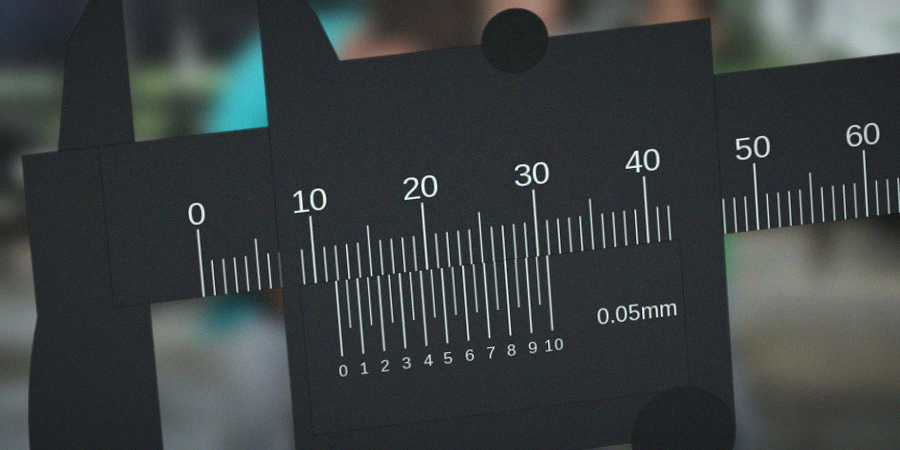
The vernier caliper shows 11.8 mm
